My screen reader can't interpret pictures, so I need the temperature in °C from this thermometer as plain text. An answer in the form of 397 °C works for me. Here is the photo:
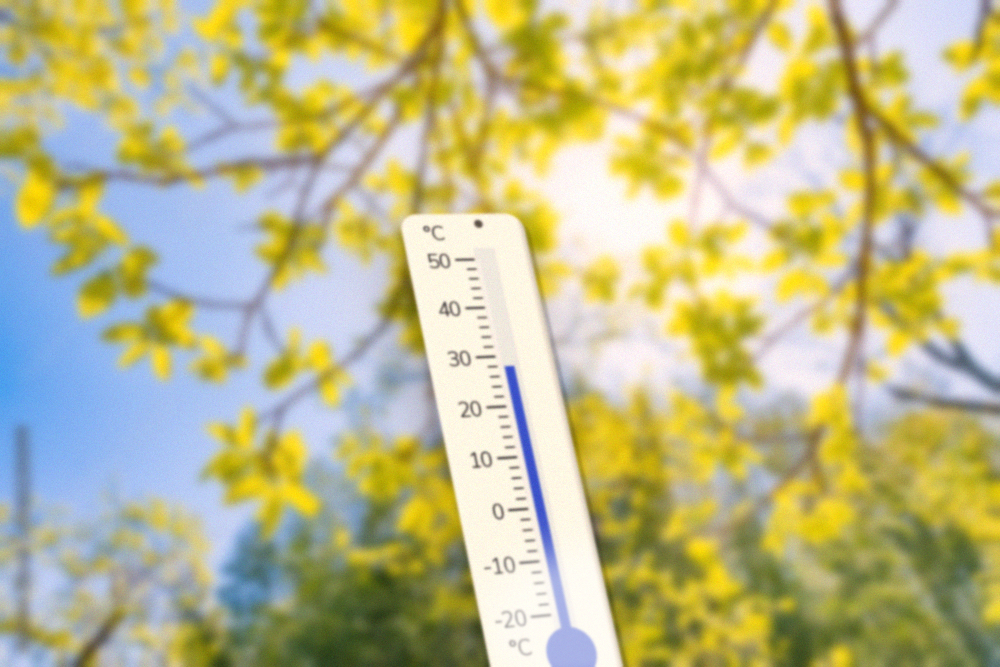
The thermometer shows 28 °C
